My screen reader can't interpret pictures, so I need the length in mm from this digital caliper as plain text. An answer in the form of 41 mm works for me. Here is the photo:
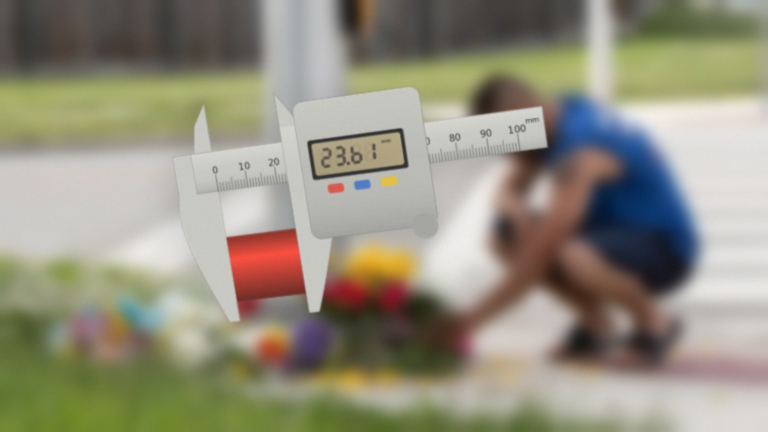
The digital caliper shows 23.61 mm
